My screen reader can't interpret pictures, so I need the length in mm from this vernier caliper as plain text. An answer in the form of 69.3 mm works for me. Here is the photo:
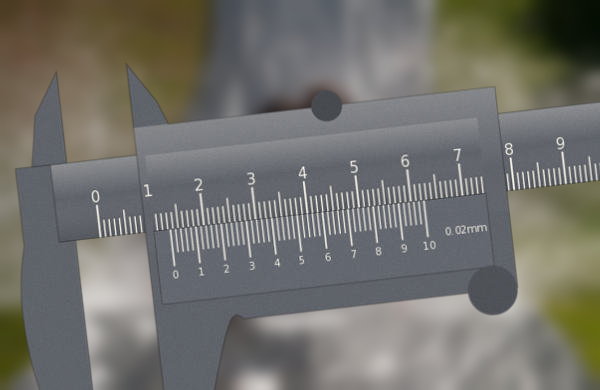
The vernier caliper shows 13.5 mm
